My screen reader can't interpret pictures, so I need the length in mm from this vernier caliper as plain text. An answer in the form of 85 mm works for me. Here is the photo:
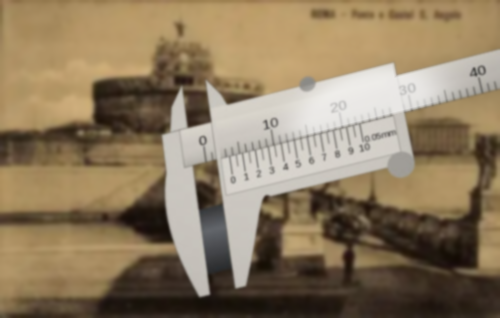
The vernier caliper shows 3.5 mm
